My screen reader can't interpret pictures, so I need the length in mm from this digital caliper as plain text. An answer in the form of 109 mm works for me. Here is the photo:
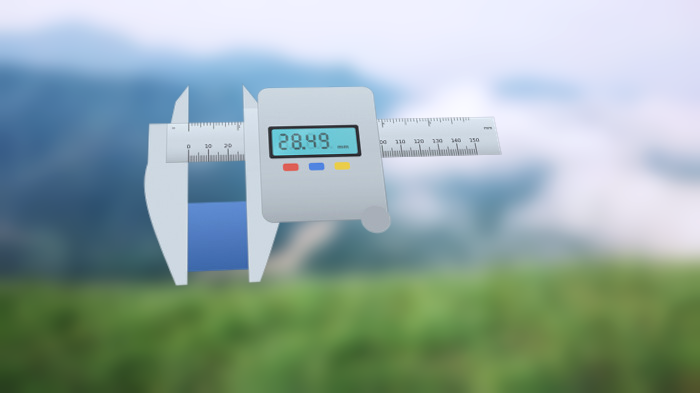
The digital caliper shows 28.49 mm
